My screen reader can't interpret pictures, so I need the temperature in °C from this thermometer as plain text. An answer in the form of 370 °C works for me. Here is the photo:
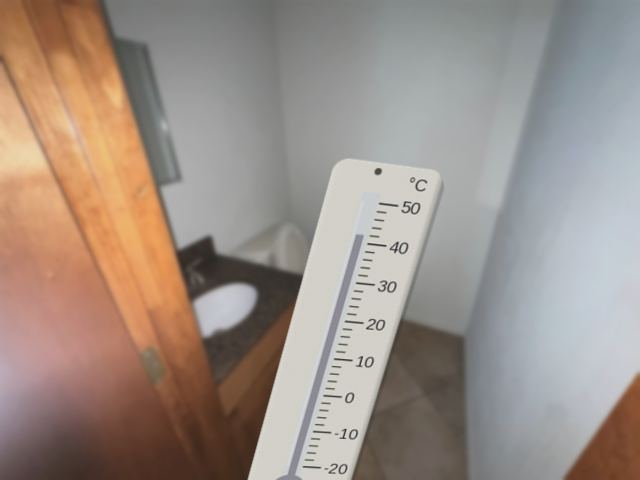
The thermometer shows 42 °C
